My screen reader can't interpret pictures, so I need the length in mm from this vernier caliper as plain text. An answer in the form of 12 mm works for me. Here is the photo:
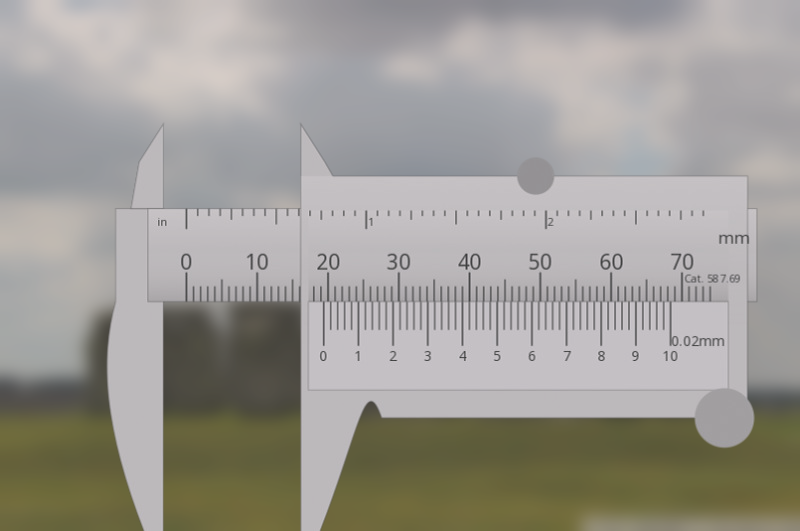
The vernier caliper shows 19.4 mm
